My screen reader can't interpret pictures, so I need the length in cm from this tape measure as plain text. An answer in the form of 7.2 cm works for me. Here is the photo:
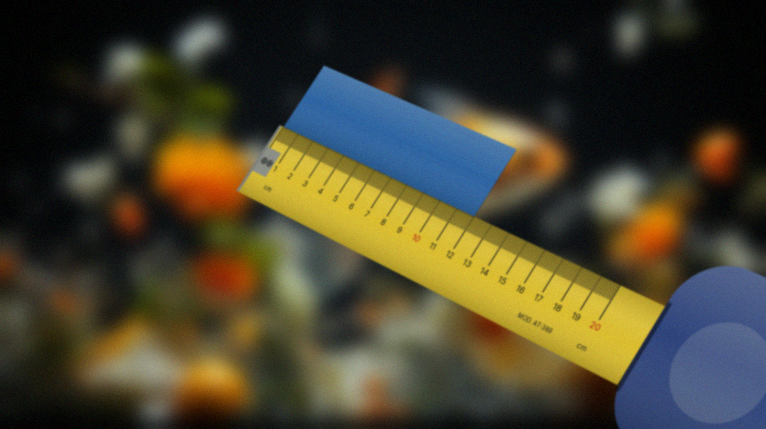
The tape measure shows 12 cm
